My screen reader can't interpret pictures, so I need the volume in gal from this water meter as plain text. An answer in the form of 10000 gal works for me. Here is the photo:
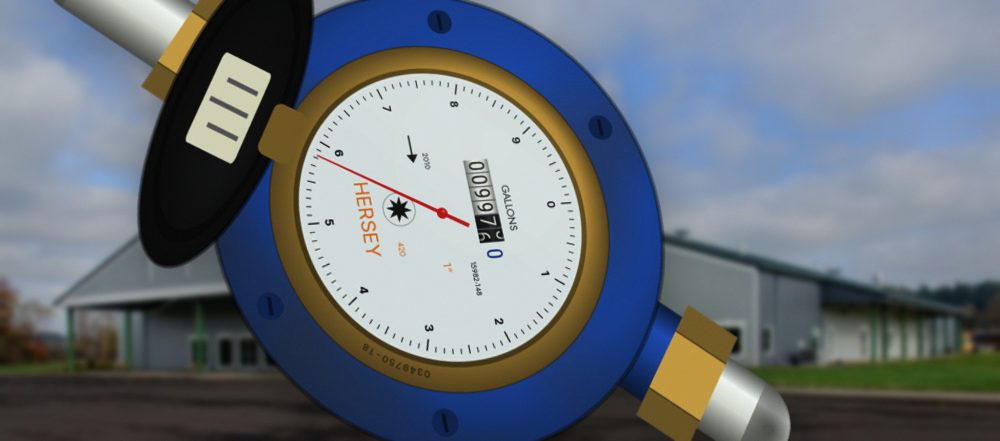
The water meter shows 99755.8 gal
